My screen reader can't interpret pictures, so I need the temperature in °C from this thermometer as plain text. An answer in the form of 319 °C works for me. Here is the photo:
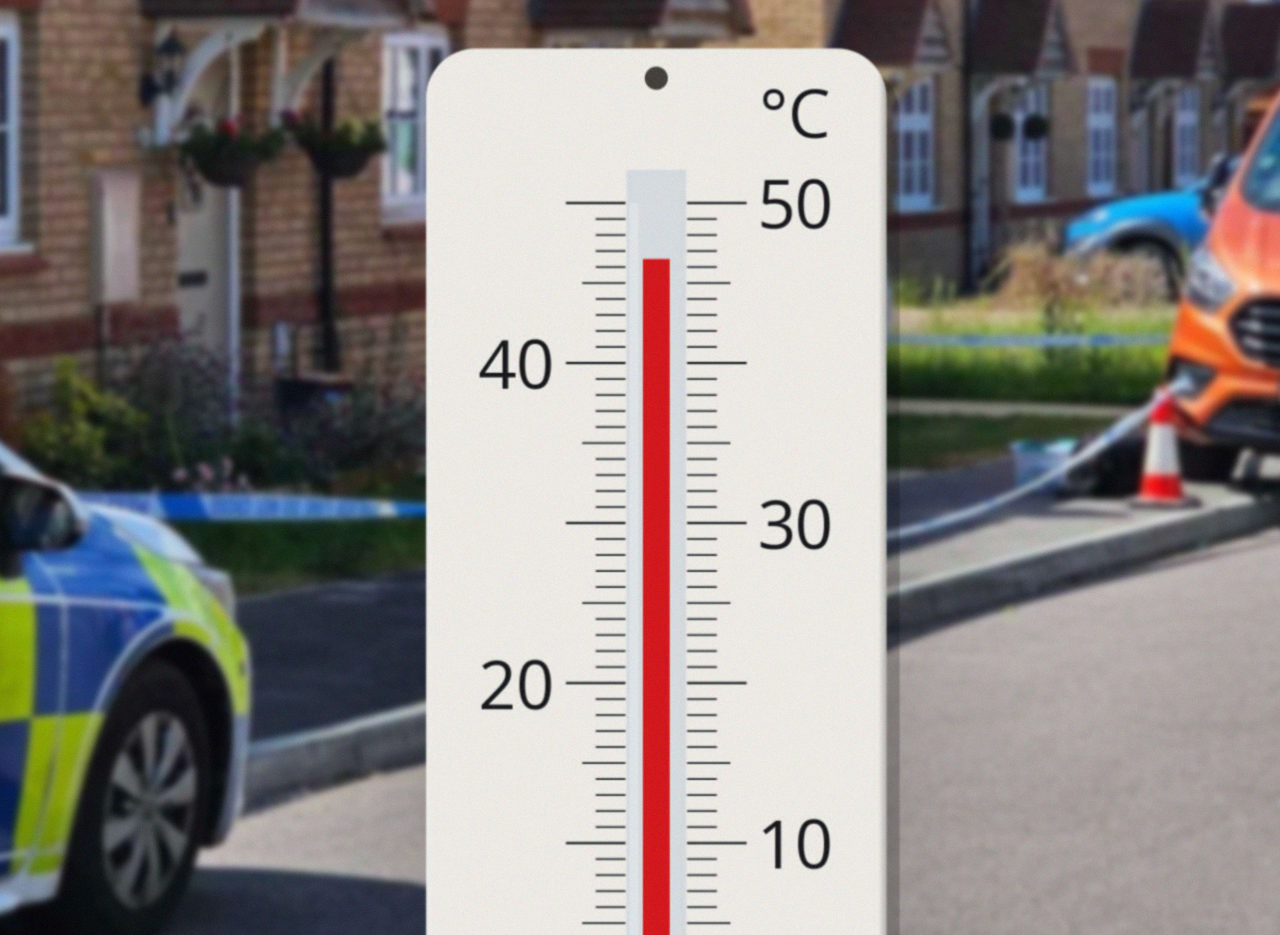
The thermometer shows 46.5 °C
